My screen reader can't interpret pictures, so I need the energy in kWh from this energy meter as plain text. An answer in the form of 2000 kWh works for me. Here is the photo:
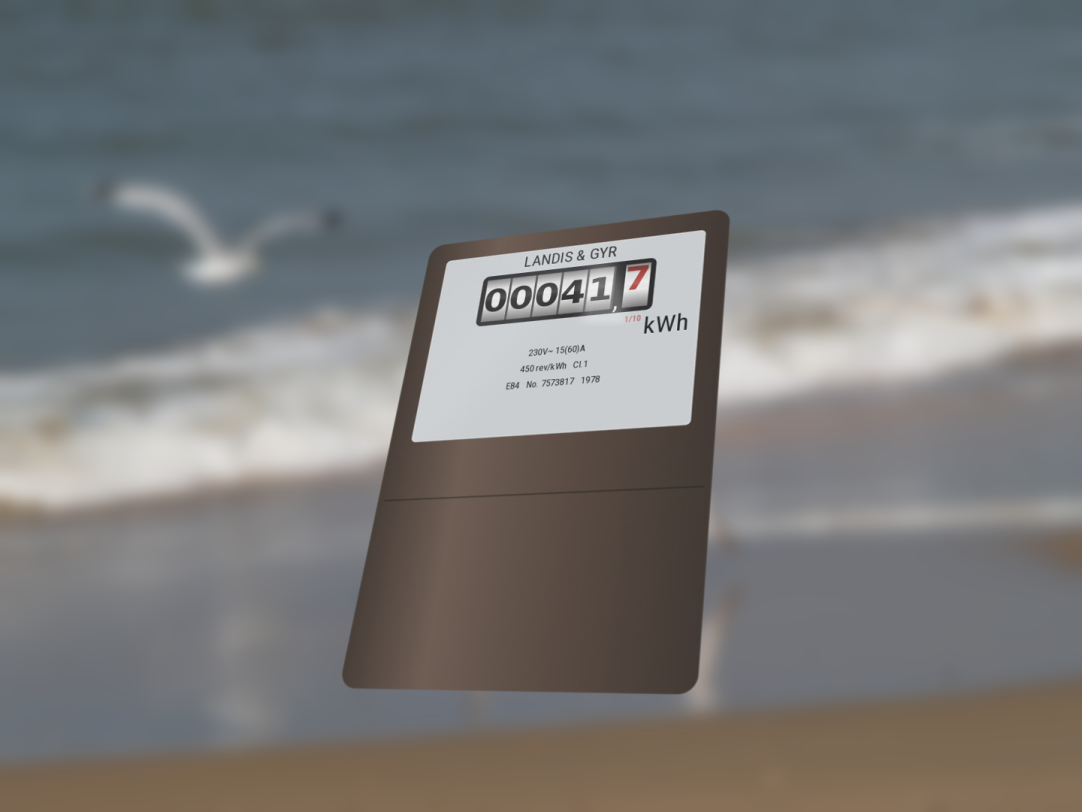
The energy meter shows 41.7 kWh
